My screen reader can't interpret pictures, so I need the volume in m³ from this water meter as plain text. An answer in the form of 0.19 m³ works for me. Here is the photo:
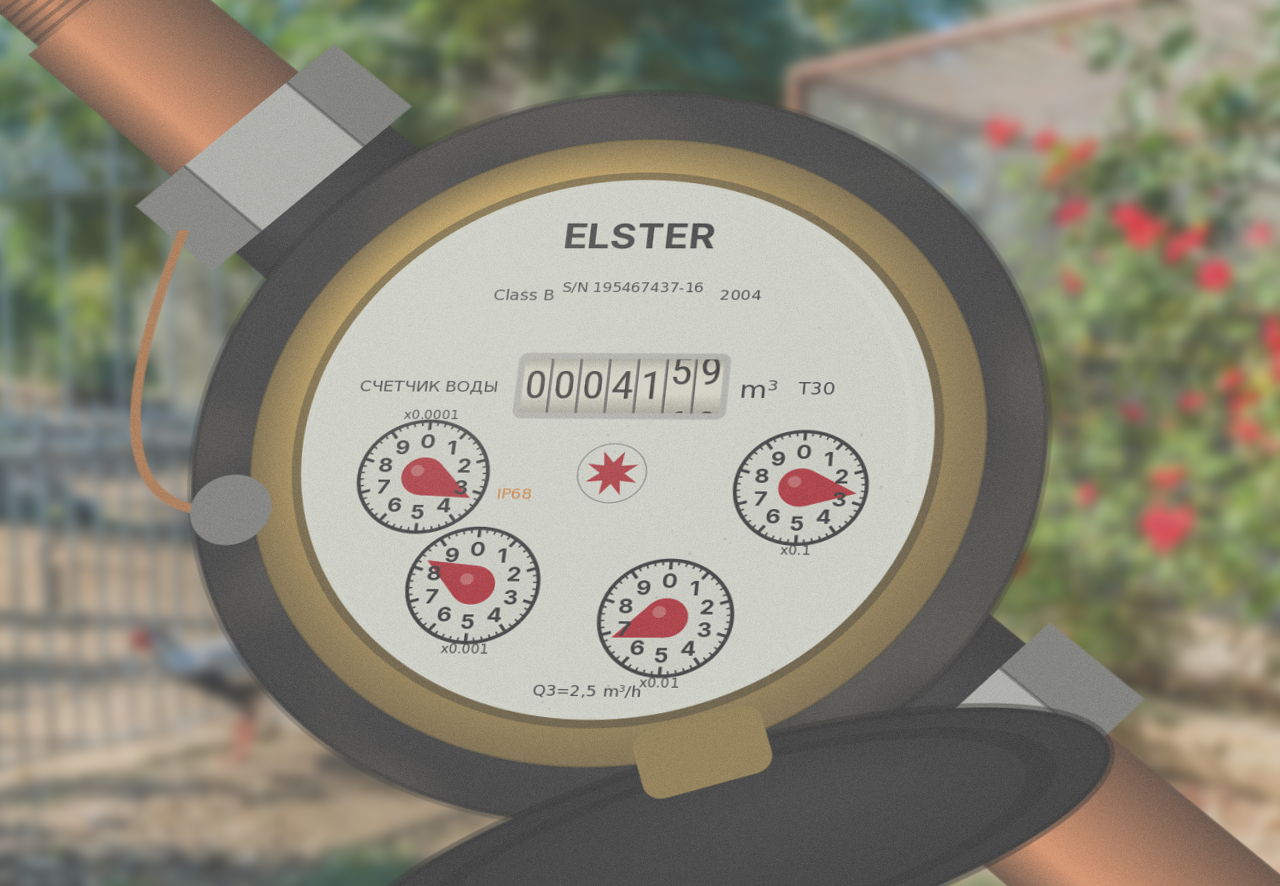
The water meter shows 4159.2683 m³
